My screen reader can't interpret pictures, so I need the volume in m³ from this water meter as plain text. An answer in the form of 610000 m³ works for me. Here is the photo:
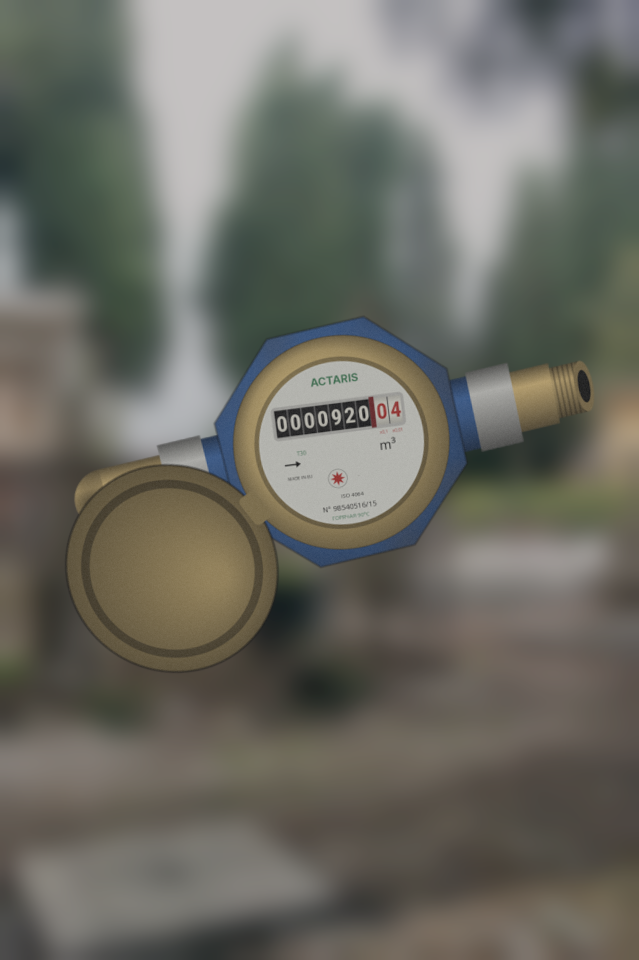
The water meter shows 920.04 m³
